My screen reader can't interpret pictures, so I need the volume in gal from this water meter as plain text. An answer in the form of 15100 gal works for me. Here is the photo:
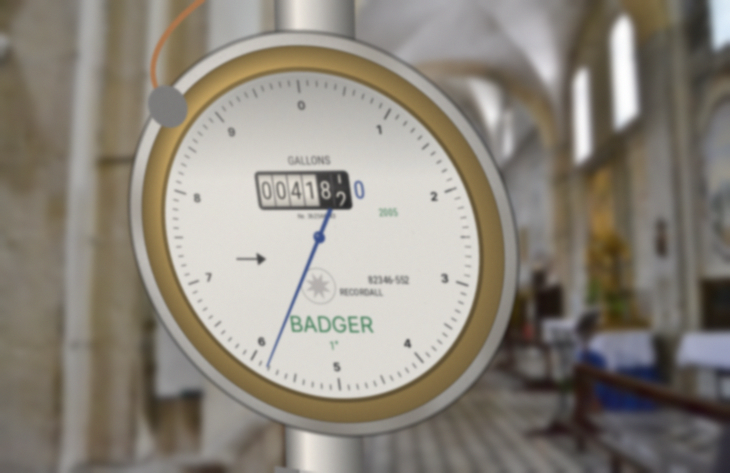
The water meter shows 41815.8 gal
